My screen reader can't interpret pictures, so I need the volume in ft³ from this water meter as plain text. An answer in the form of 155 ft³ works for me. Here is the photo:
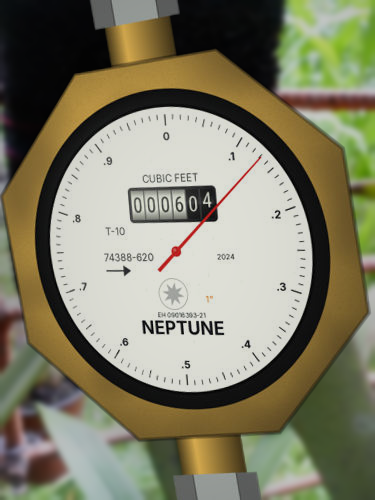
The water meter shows 604.13 ft³
